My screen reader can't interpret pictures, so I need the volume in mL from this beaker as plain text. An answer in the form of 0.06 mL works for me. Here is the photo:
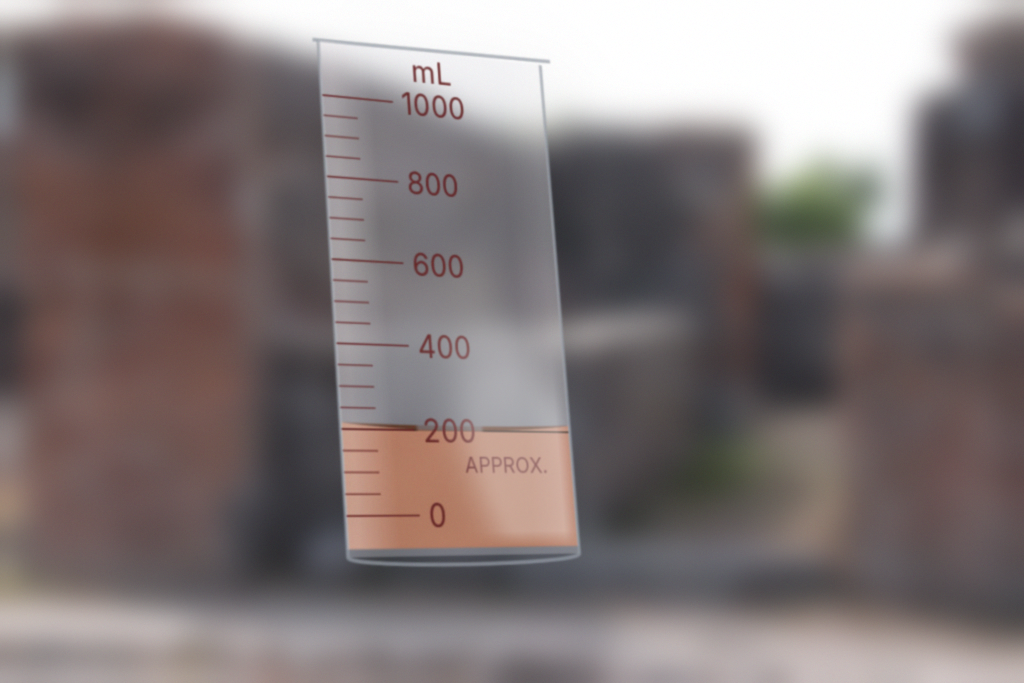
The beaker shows 200 mL
